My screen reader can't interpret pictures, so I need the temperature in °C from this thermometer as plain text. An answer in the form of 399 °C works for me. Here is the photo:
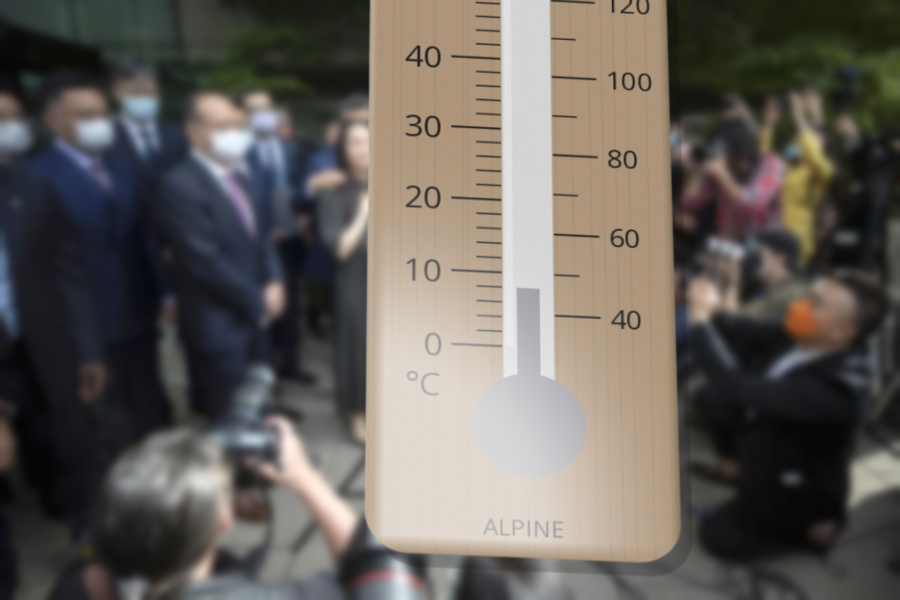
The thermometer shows 8 °C
